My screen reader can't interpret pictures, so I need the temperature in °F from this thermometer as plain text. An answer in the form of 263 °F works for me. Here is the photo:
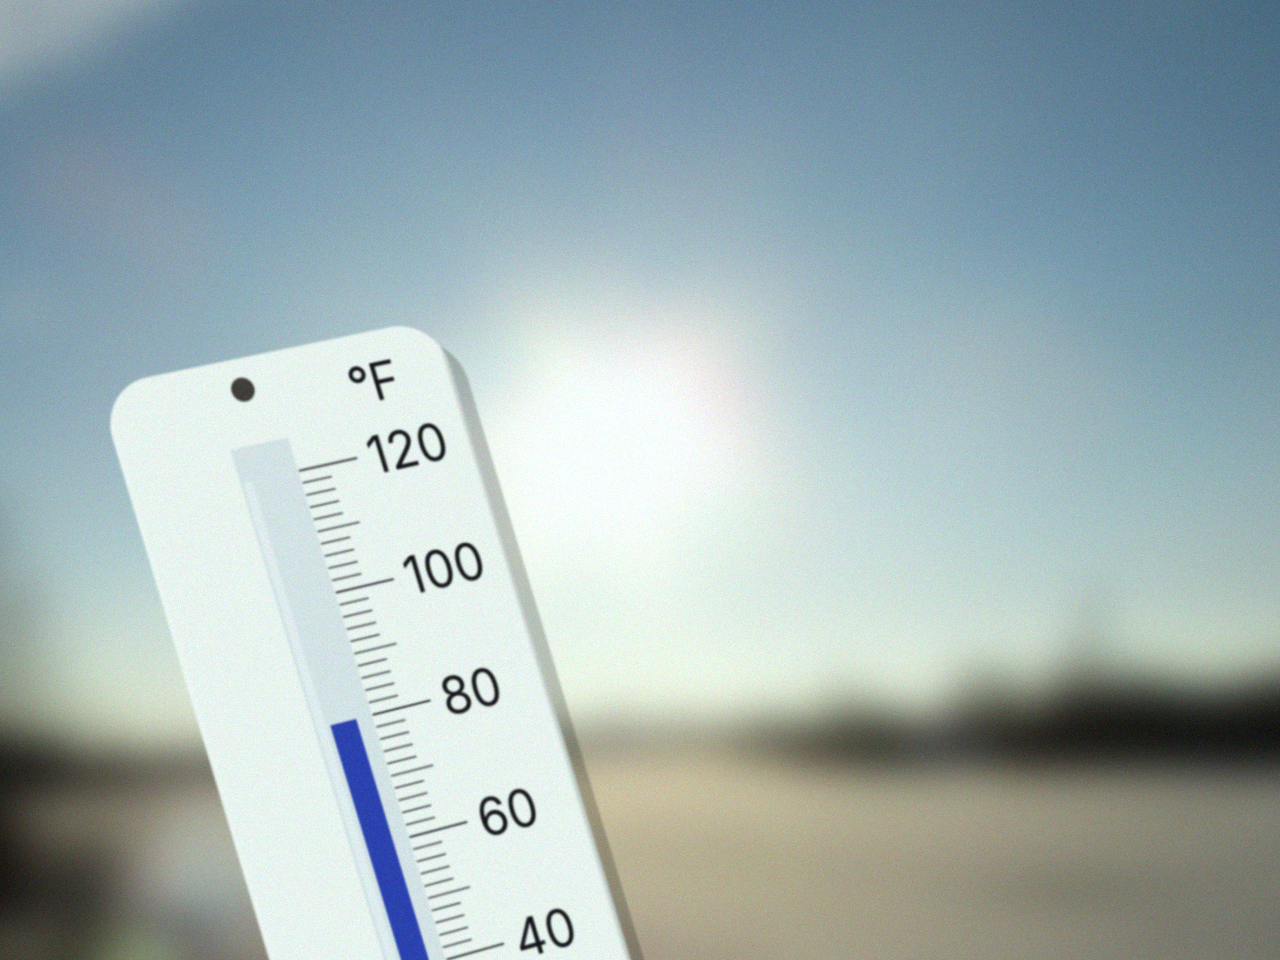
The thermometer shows 80 °F
